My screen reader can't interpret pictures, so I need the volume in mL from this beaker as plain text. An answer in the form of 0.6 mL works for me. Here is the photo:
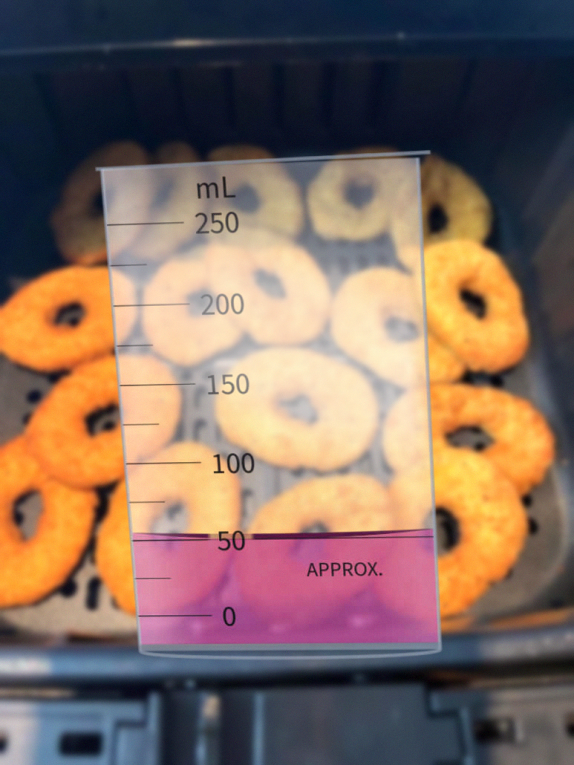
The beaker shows 50 mL
